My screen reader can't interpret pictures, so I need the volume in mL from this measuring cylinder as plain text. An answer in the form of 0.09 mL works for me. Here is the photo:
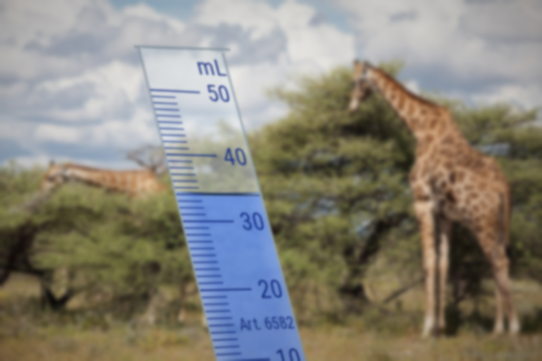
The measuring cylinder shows 34 mL
